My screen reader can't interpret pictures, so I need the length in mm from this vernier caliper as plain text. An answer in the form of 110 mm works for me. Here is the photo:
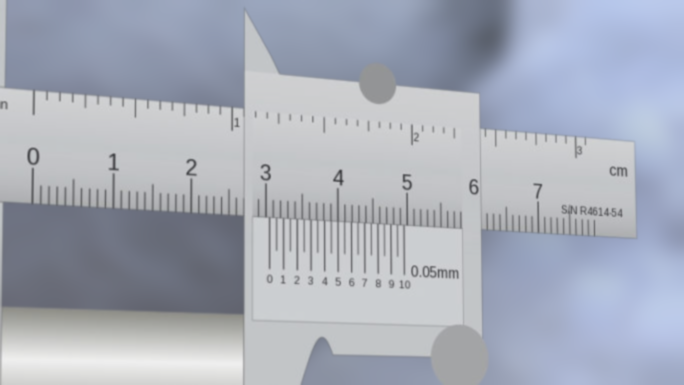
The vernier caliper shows 30.5 mm
